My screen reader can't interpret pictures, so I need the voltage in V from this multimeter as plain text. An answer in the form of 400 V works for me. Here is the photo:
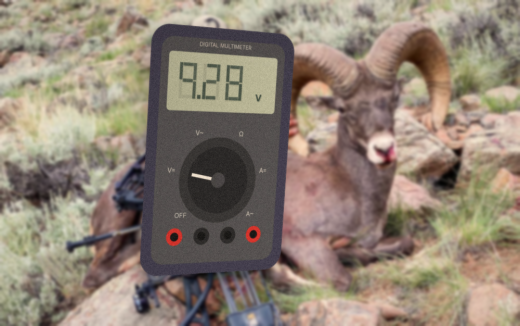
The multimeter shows 9.28 V
